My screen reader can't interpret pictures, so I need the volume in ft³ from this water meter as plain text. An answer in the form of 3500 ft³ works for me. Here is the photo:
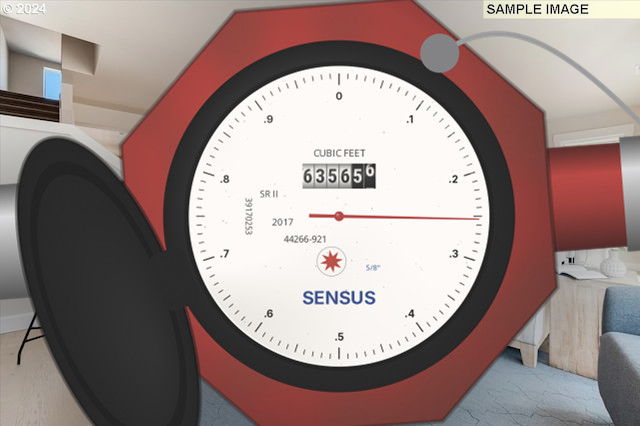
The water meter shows 635656.25 ft³
